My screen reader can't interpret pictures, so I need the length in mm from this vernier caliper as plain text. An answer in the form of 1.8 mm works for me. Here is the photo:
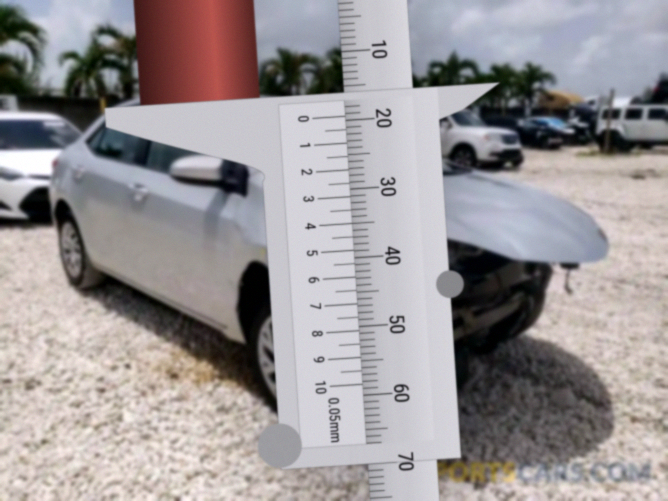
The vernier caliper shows 19.4 mm
